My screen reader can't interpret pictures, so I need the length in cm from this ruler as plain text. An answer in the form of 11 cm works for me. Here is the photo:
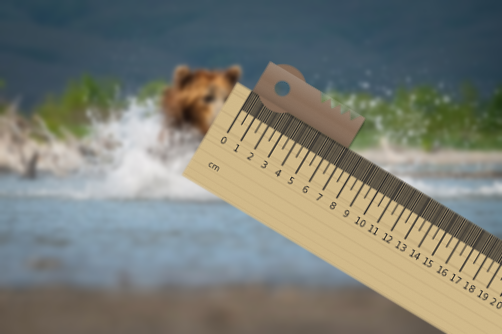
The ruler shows 7 cm
